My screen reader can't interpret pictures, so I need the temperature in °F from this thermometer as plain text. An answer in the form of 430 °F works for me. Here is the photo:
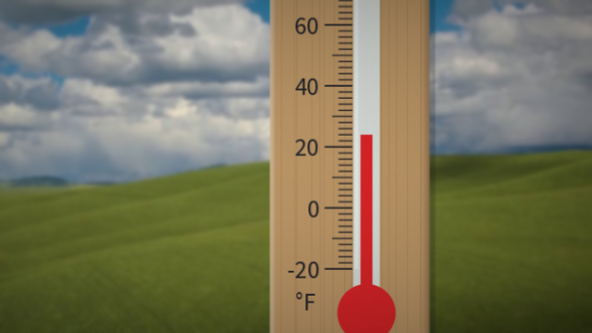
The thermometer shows 24 °F
